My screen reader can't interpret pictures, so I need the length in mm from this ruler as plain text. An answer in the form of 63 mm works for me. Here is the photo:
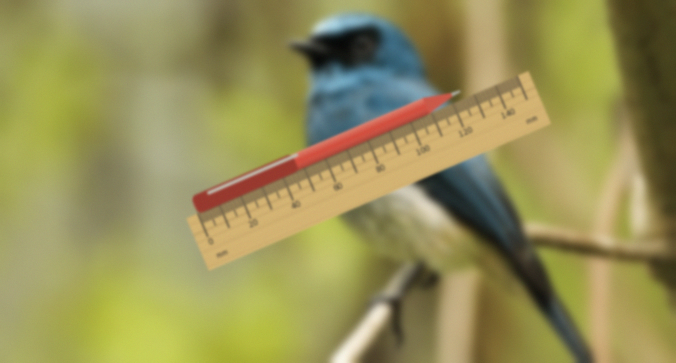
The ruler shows 125 mm
